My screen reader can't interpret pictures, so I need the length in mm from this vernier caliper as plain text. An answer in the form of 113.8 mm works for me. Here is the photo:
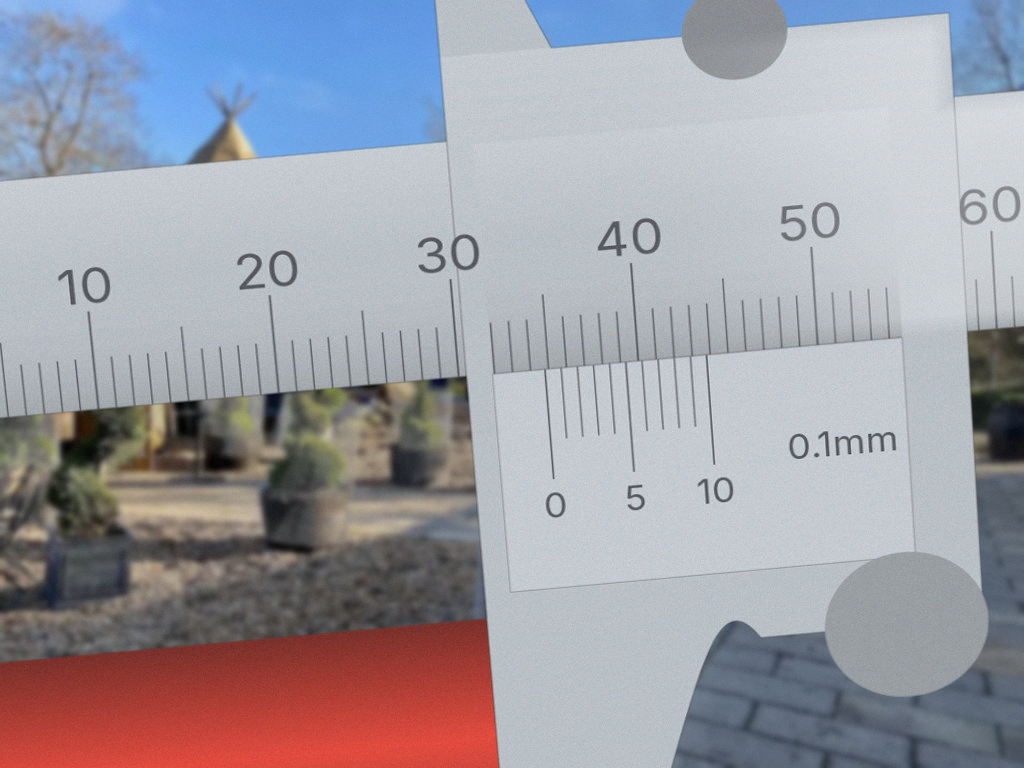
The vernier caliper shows 34.8 mm
